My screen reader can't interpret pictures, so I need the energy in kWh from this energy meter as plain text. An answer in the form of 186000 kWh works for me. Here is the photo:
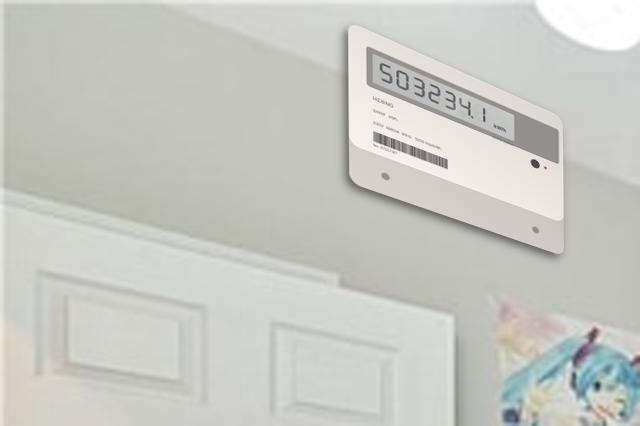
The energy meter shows 503234.1 kWh
